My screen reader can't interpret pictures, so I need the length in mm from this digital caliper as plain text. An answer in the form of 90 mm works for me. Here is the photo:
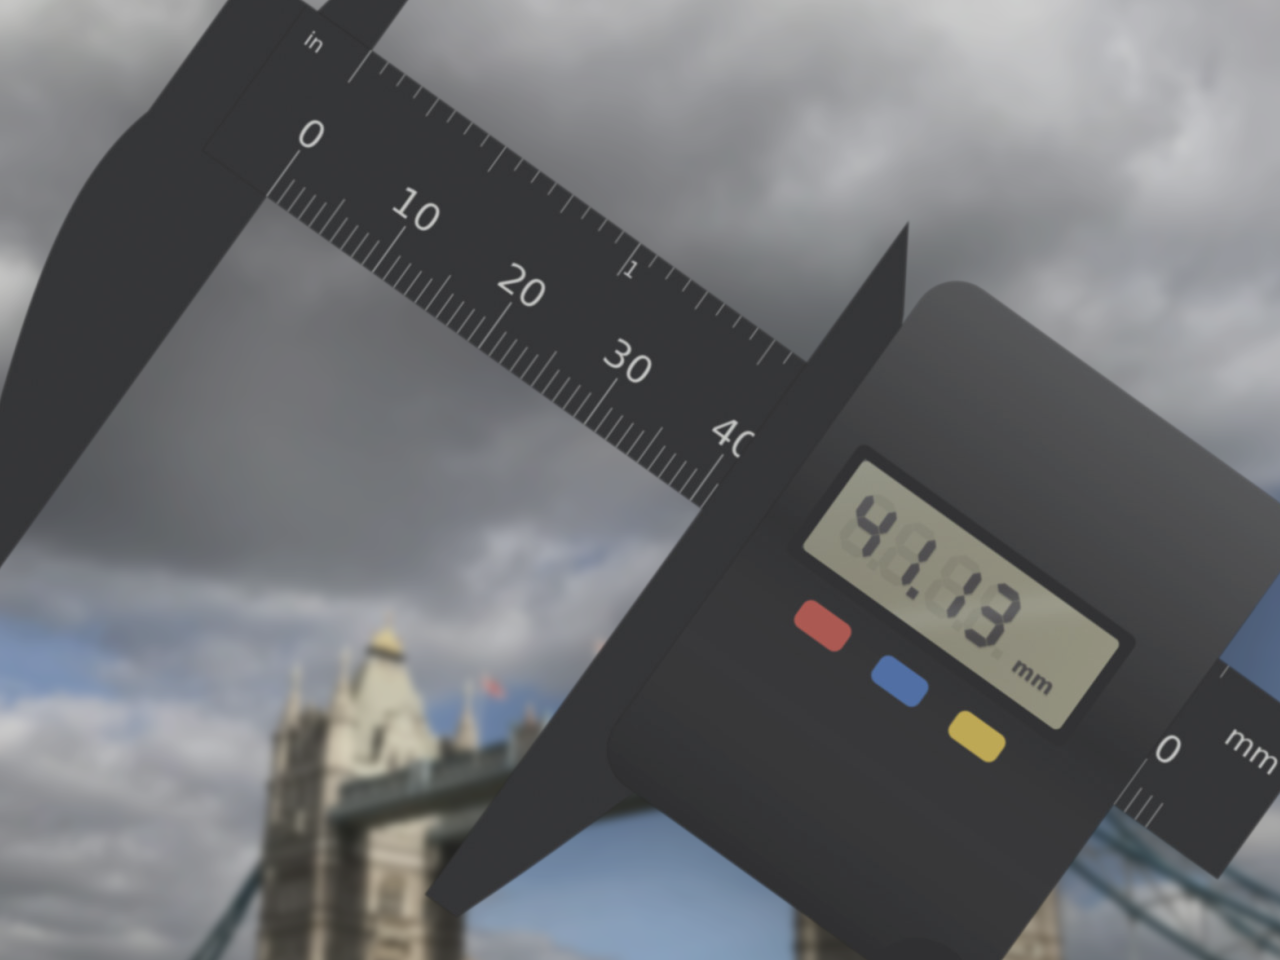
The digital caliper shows 41.13 mm
